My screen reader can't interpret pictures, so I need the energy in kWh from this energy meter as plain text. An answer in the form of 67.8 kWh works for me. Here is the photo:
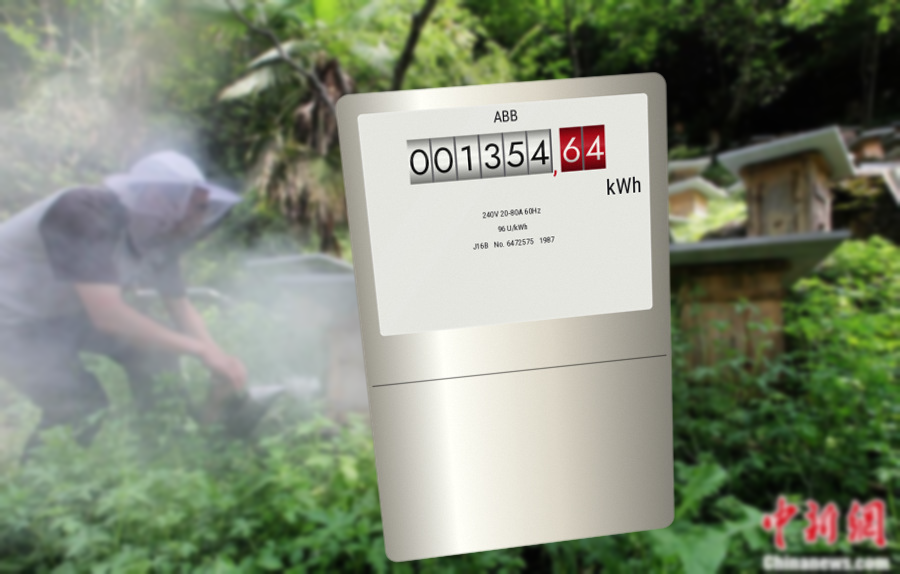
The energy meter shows 1354.64 kWh
